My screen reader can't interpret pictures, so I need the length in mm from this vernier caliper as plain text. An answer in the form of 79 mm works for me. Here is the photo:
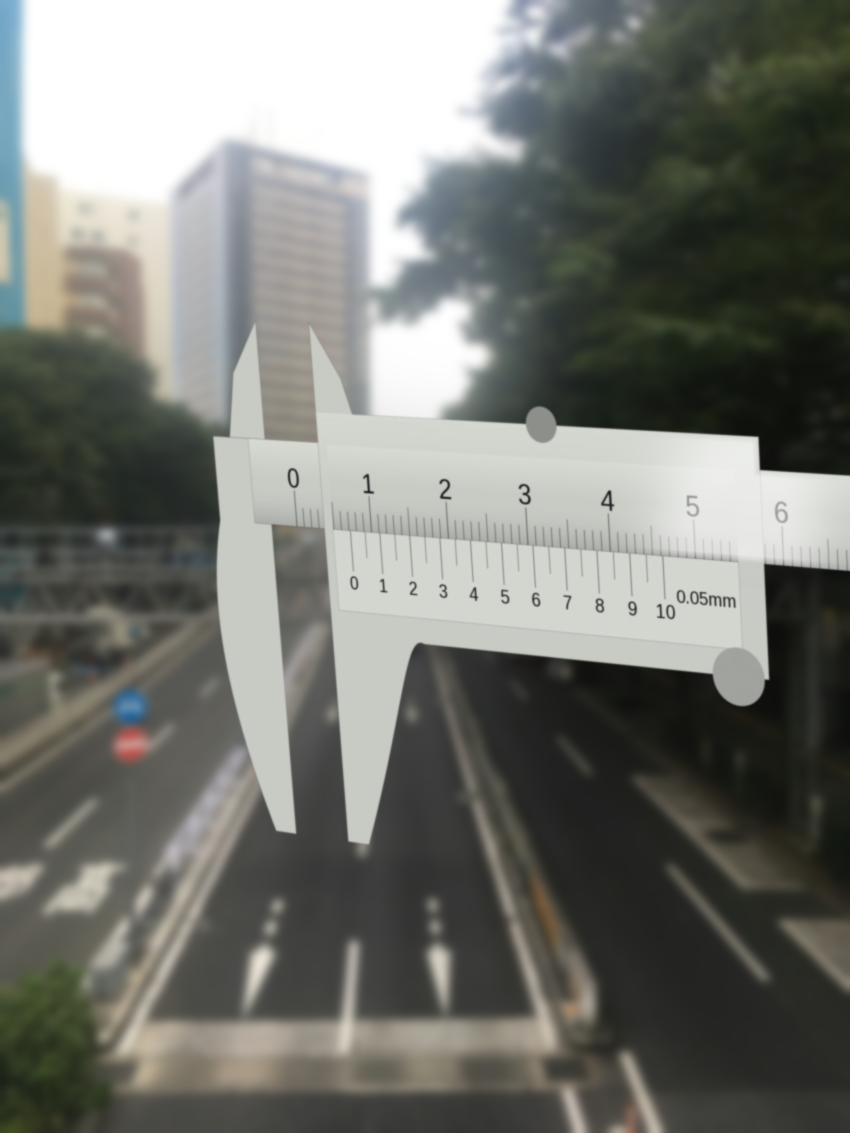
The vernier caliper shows 7.2 mm
